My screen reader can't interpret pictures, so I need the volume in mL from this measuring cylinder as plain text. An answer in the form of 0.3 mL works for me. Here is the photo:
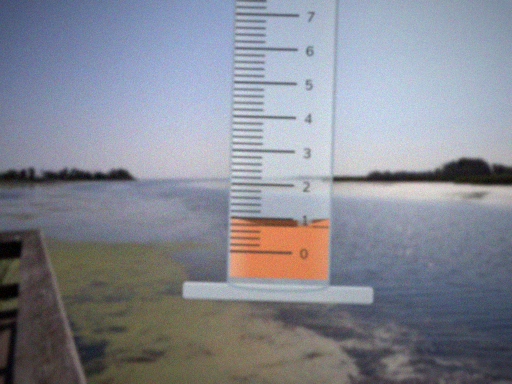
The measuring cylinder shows 0.8 mL
